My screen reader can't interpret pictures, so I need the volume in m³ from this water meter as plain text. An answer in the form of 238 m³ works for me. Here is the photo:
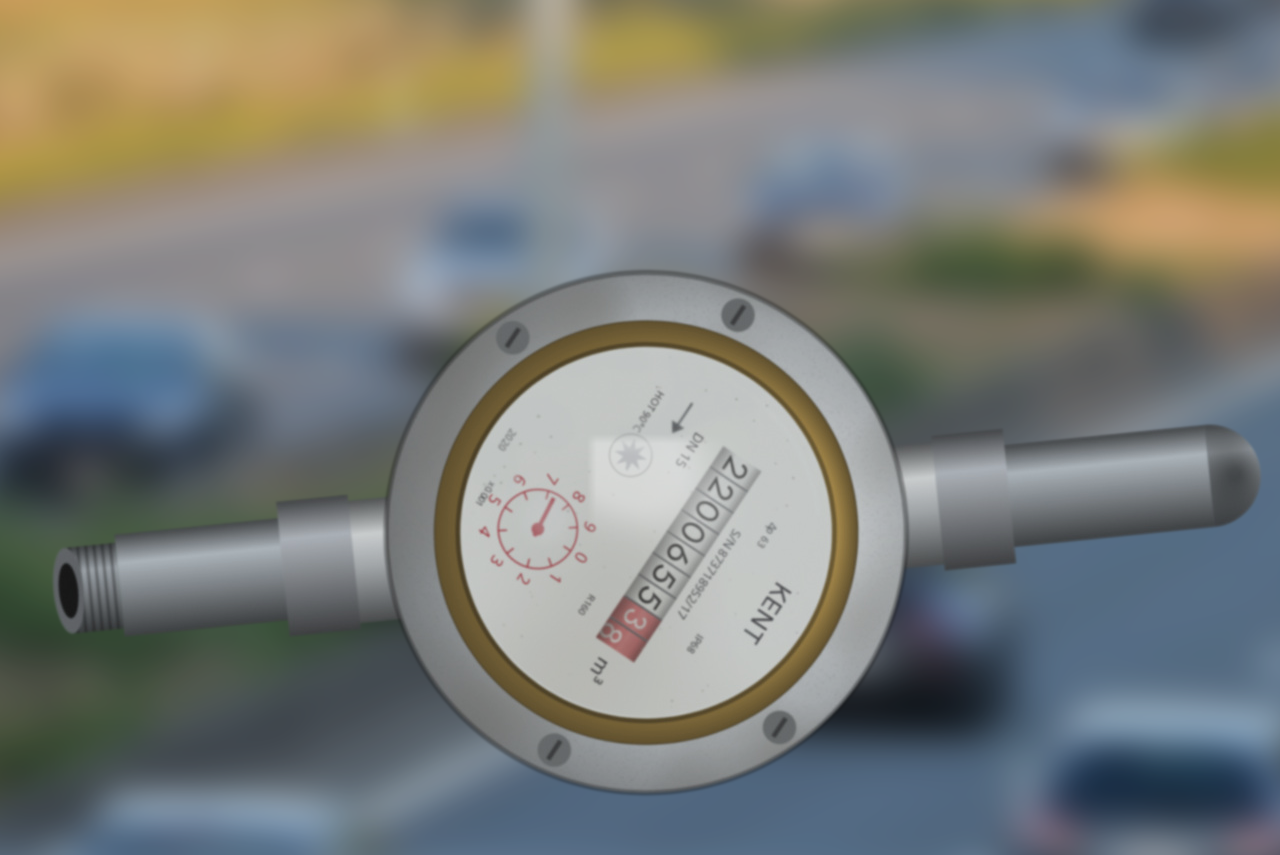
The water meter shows 2200655.377 m³
